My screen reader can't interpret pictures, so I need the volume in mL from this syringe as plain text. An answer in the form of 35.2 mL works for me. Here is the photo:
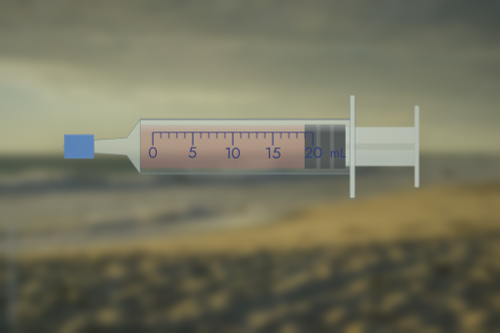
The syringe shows 19 mL
